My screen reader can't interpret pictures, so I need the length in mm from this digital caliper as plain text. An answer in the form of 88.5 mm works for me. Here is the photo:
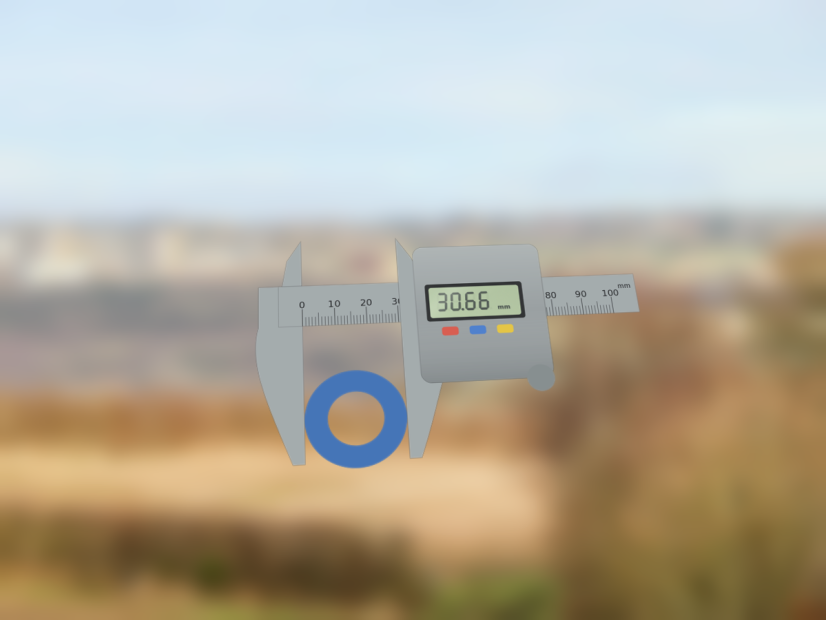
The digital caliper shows 30.66 mm
